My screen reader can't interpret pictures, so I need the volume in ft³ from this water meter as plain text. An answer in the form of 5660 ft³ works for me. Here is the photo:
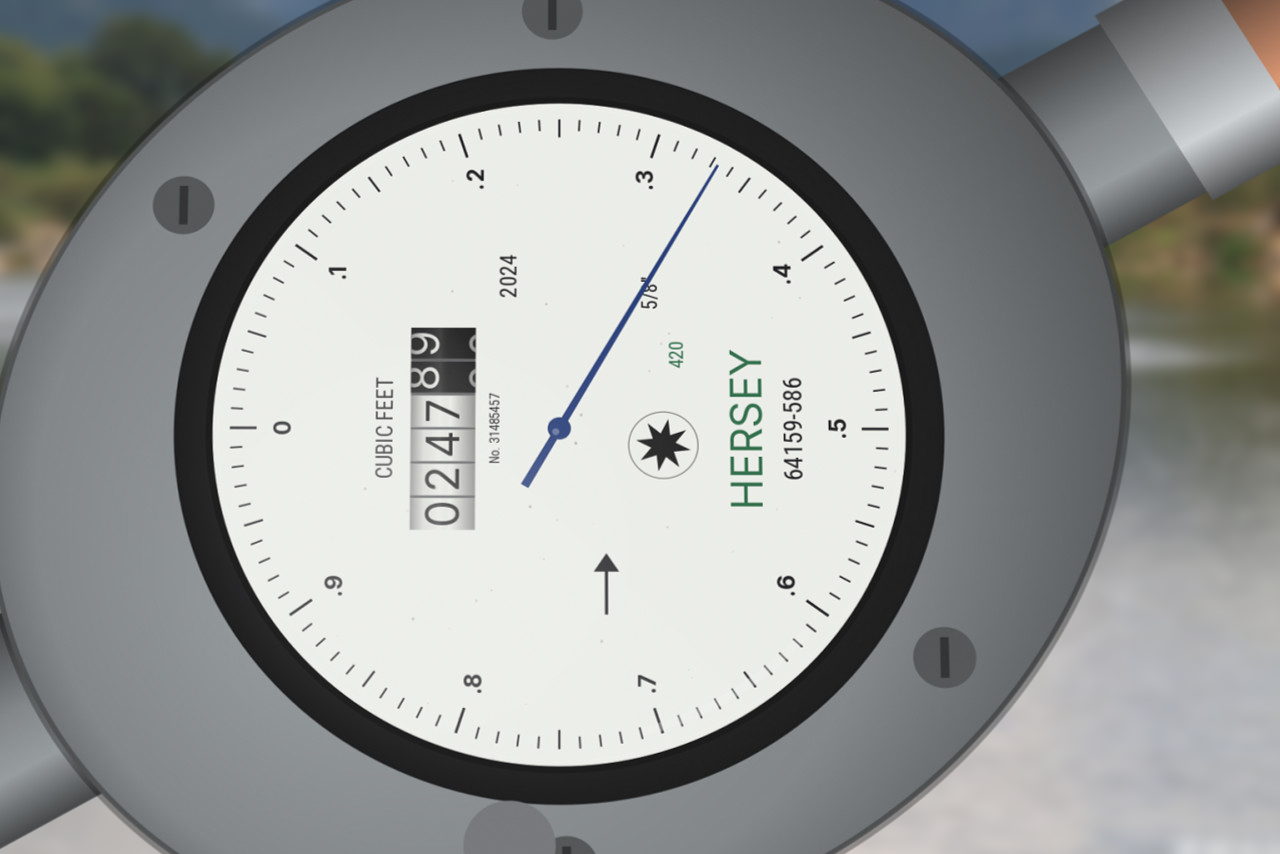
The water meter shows 24789.33 ft³
